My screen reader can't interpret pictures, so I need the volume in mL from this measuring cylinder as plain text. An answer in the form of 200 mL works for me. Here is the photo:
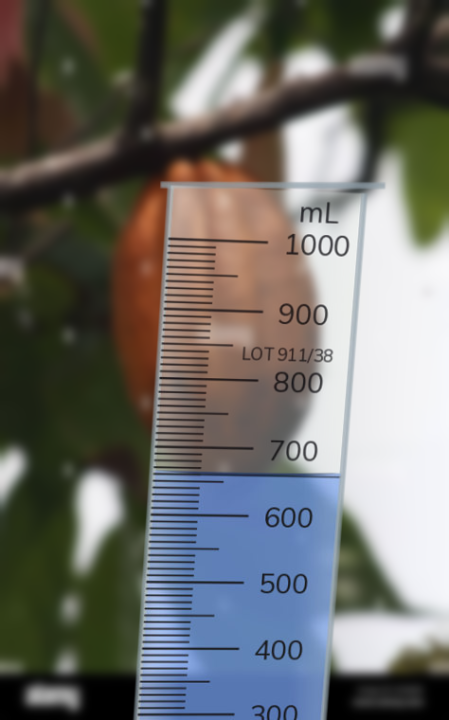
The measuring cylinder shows 660 mL
